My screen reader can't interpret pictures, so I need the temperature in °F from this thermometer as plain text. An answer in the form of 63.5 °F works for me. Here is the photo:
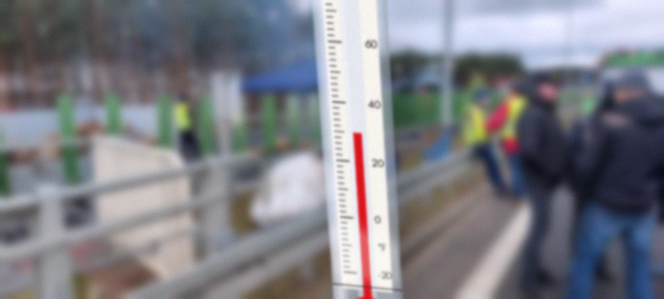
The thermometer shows 30 °F
